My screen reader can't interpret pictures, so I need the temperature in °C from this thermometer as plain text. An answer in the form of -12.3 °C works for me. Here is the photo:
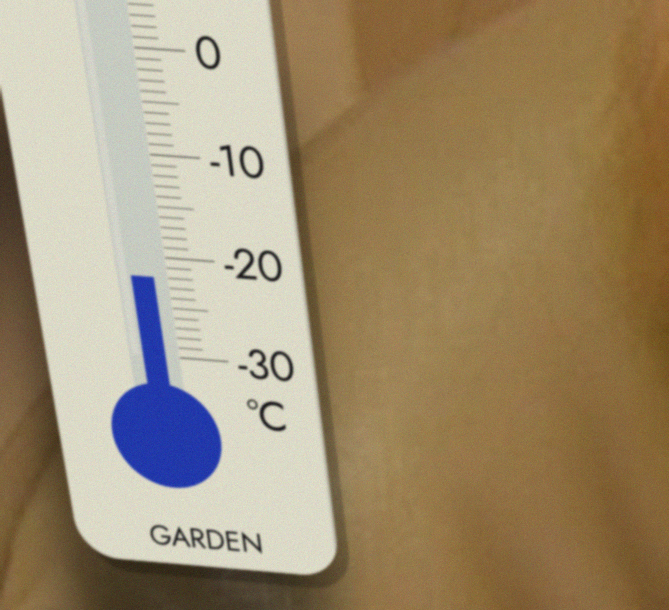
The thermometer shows -22 °C
